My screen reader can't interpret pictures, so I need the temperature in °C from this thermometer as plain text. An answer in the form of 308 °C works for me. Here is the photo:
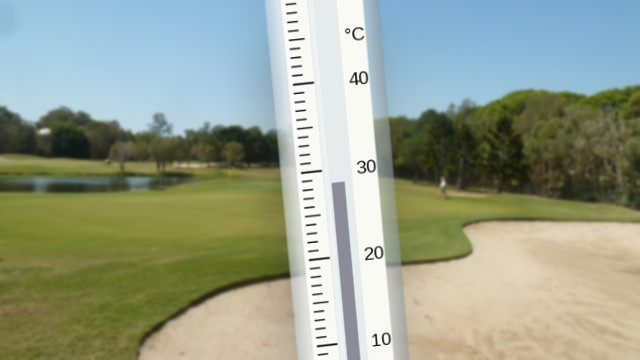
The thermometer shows 28.5 °C
